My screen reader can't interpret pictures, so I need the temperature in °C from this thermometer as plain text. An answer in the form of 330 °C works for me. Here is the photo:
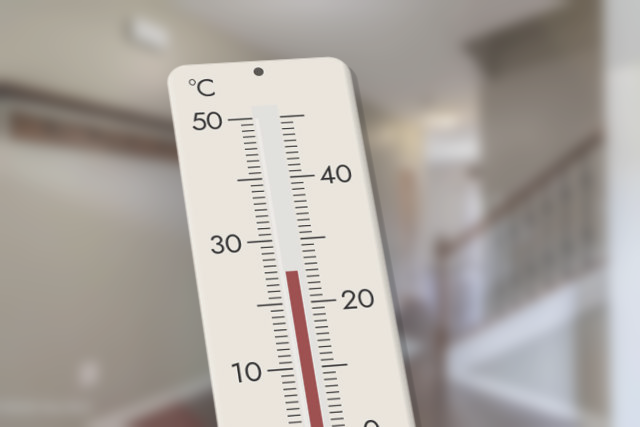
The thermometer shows 25 °C
